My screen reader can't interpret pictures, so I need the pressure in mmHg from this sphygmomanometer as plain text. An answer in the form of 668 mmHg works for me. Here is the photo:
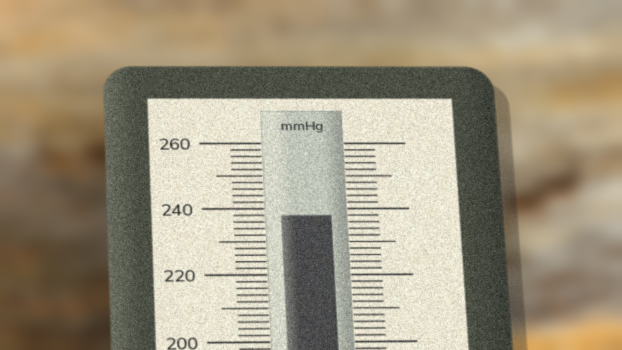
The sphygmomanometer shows 238 mmHg
